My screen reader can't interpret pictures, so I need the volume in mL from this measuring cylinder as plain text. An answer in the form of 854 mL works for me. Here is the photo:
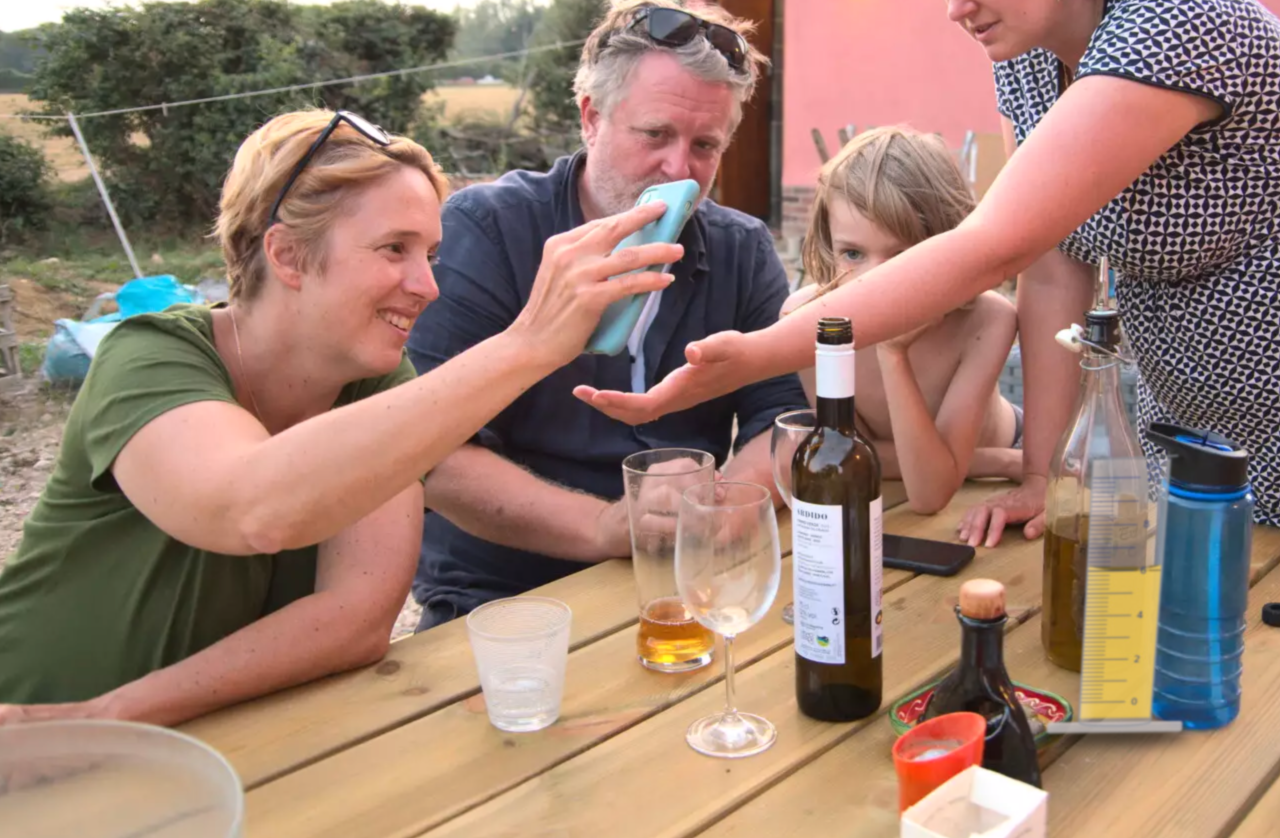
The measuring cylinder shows 6 mL
